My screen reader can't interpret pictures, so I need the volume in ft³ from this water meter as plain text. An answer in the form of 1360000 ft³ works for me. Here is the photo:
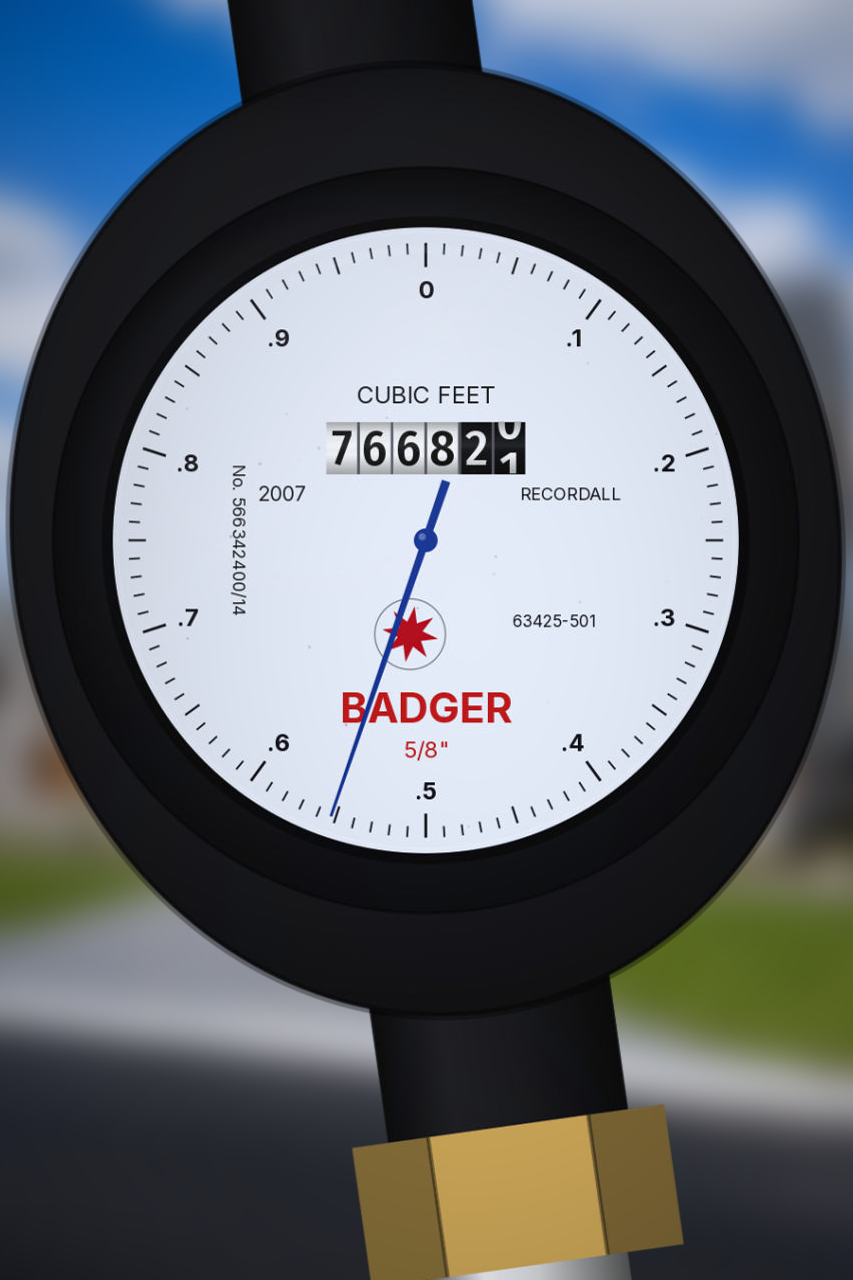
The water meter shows 766820.55 ft³
